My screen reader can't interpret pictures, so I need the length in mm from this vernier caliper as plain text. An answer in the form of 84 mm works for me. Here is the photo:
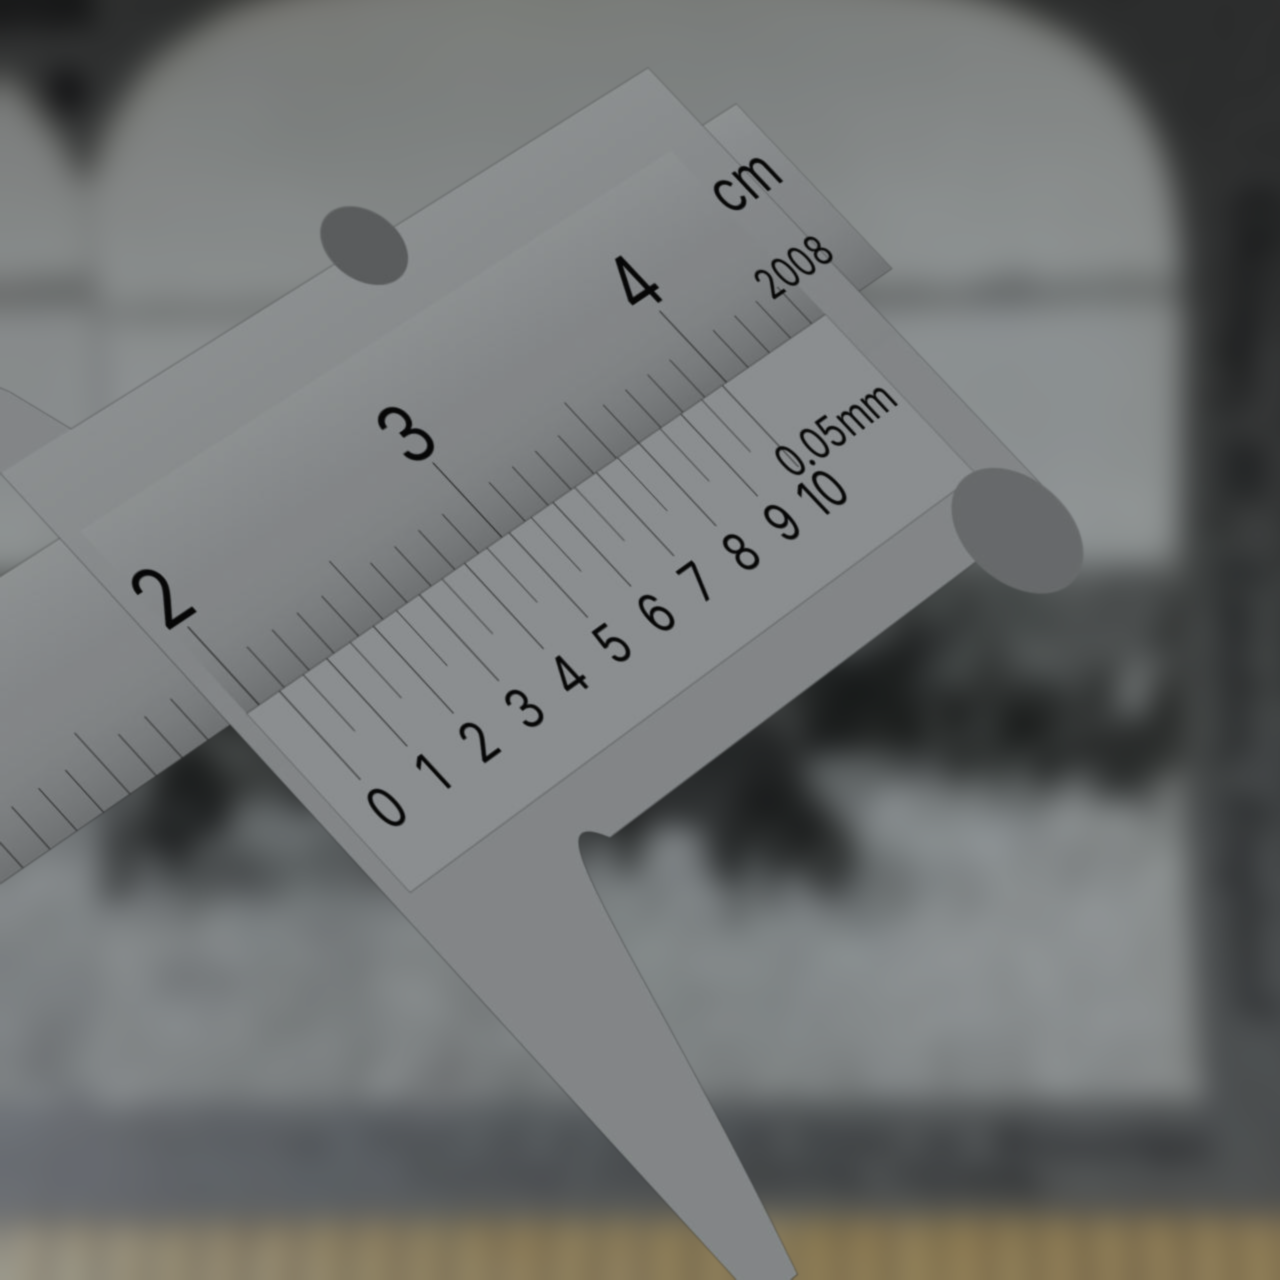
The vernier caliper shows 20.8 mm
